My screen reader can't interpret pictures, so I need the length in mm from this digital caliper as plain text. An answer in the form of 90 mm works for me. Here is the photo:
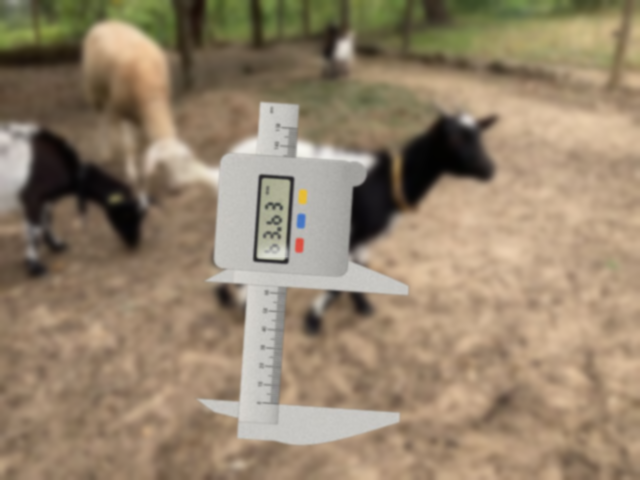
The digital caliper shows 63.63 mm
